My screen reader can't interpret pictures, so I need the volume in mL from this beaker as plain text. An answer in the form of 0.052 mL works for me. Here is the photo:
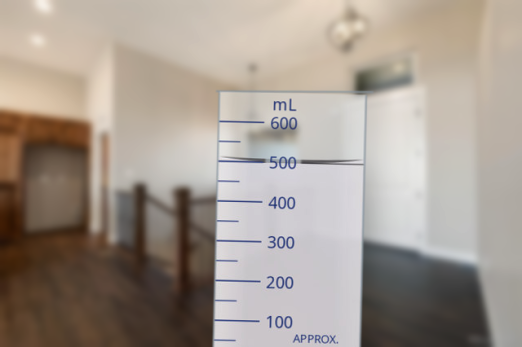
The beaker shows 500 mL
